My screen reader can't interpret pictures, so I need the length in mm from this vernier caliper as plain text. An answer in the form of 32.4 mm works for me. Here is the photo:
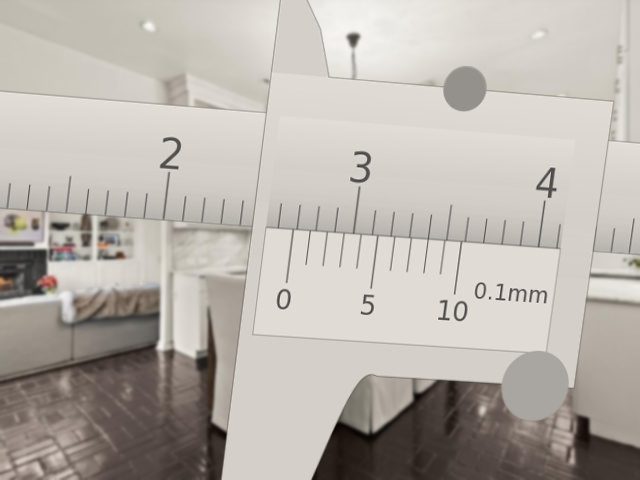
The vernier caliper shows 26.8 mm
